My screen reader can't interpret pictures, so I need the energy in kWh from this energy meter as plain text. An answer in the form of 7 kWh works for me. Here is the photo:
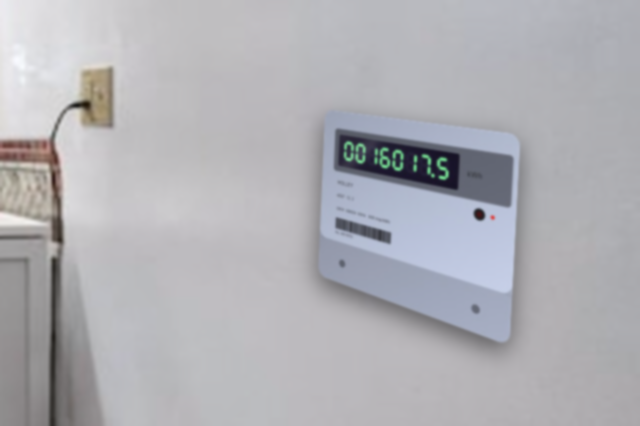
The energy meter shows 16017.5 kWh
